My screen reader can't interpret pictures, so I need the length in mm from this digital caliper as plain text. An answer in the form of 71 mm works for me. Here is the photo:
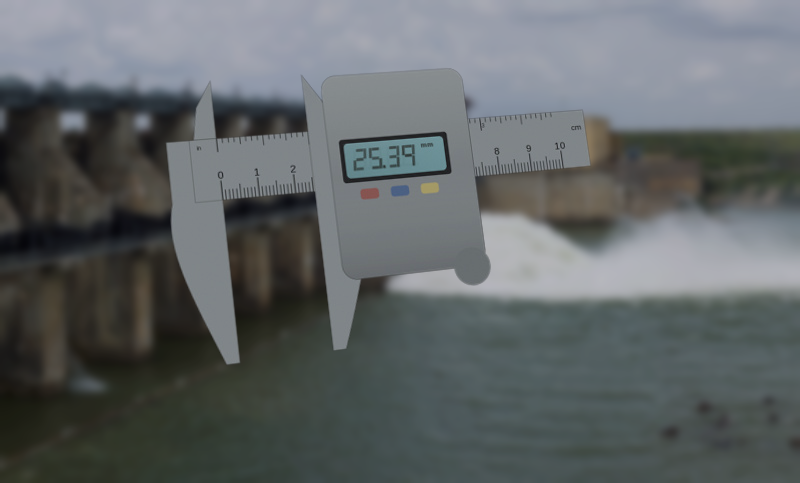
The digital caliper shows 25.39 mm
